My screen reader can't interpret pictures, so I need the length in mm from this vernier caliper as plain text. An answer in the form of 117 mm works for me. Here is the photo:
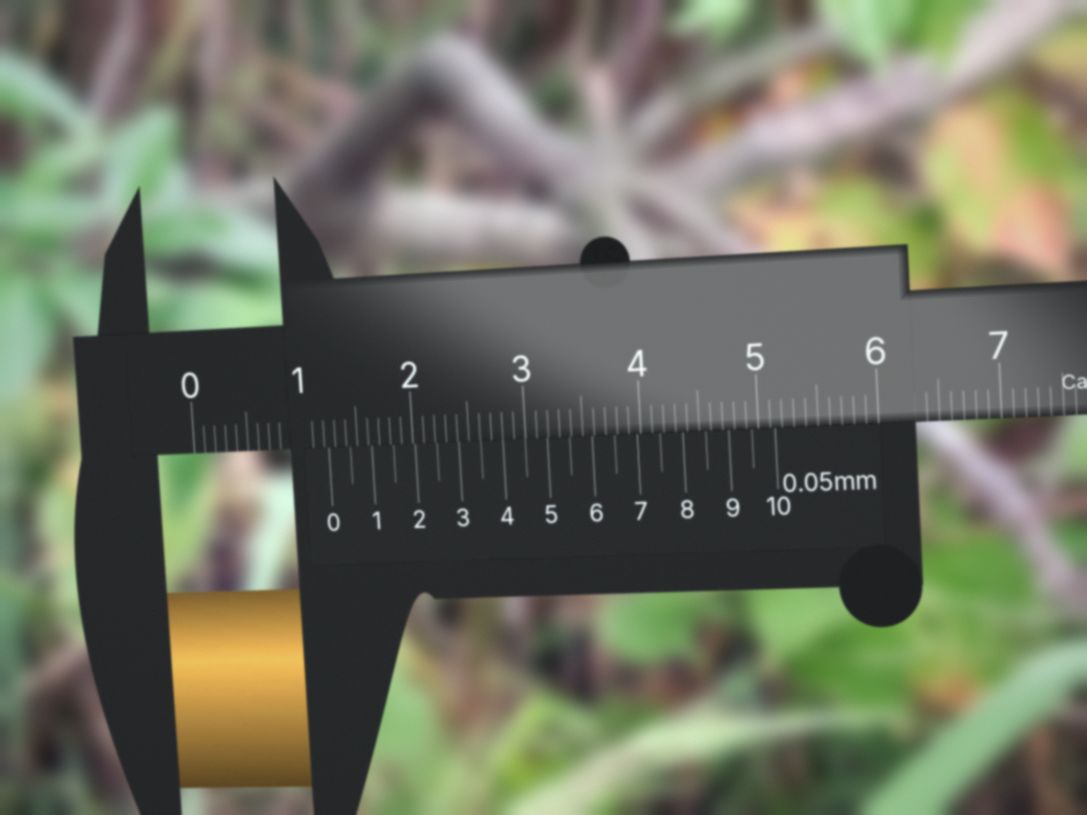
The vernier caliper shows 12.4 mm
